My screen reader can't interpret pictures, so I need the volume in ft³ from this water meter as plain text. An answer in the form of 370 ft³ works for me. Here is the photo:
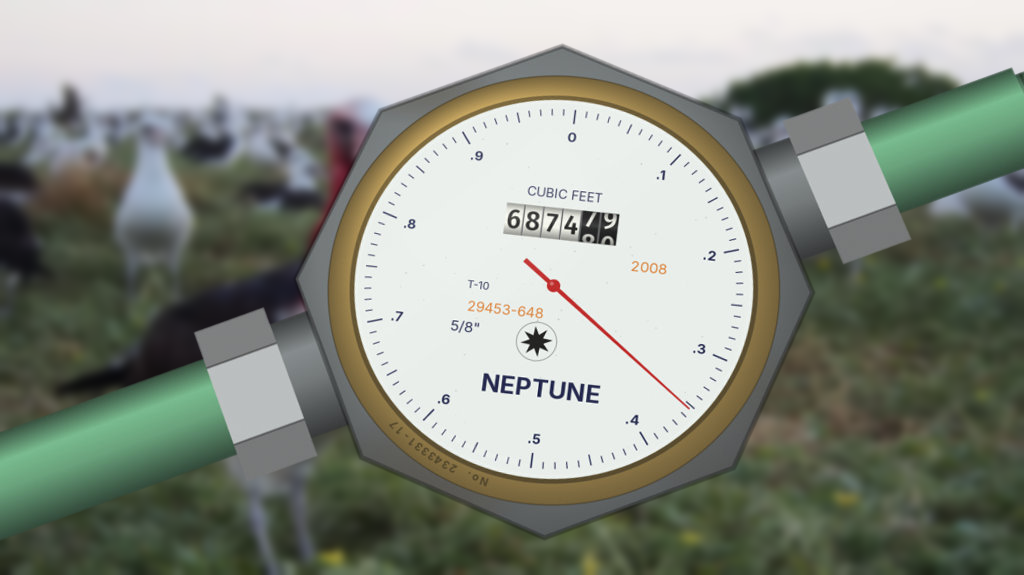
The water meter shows 687479.35 ft³
